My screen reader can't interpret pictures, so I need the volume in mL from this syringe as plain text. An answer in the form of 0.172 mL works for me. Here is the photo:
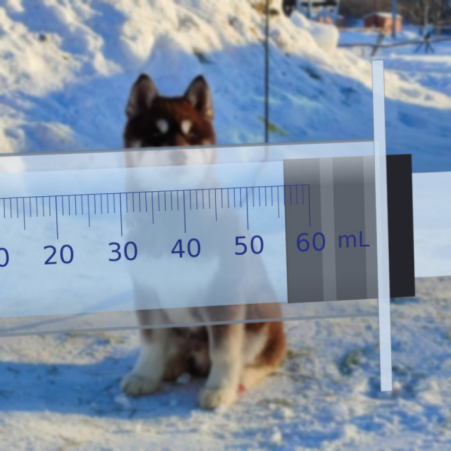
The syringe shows 56 mL
